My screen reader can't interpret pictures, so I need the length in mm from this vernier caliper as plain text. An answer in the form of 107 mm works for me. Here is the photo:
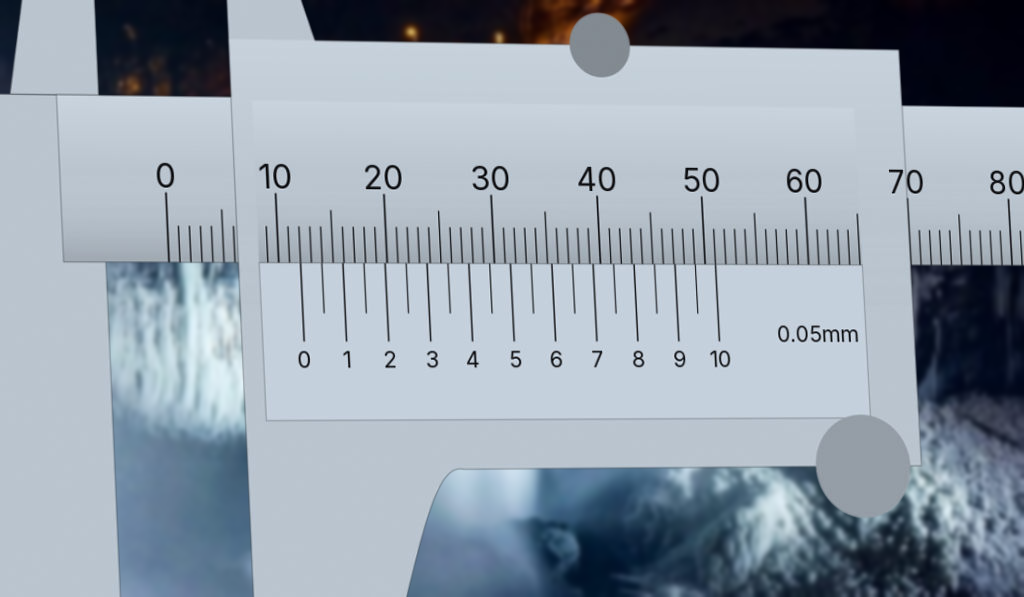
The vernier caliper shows 12.0 mm
